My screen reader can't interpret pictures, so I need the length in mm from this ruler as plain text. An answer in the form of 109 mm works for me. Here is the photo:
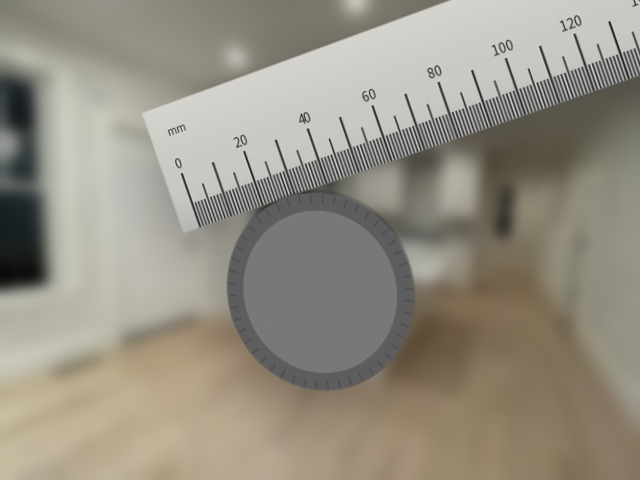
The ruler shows 55 mm
